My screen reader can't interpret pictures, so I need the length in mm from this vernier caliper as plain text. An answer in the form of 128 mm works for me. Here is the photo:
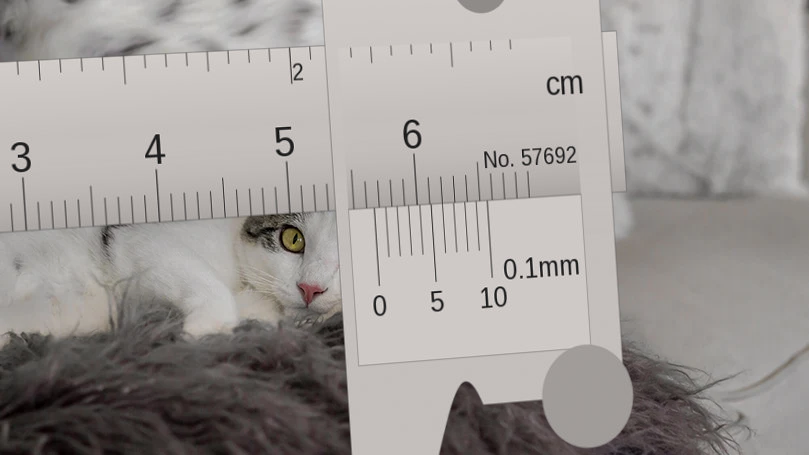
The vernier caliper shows 56.6 mm
